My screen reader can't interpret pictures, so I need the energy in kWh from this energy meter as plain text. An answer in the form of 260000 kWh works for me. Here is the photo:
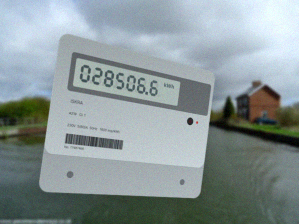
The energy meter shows 28506.6 kWh
